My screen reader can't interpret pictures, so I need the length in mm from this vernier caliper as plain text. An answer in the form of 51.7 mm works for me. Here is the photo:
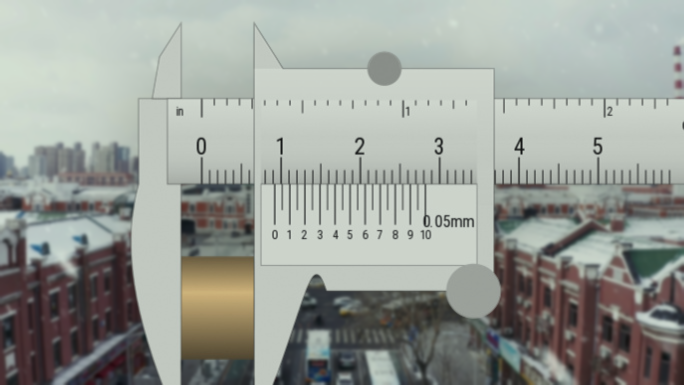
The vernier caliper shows 9.2 mm
